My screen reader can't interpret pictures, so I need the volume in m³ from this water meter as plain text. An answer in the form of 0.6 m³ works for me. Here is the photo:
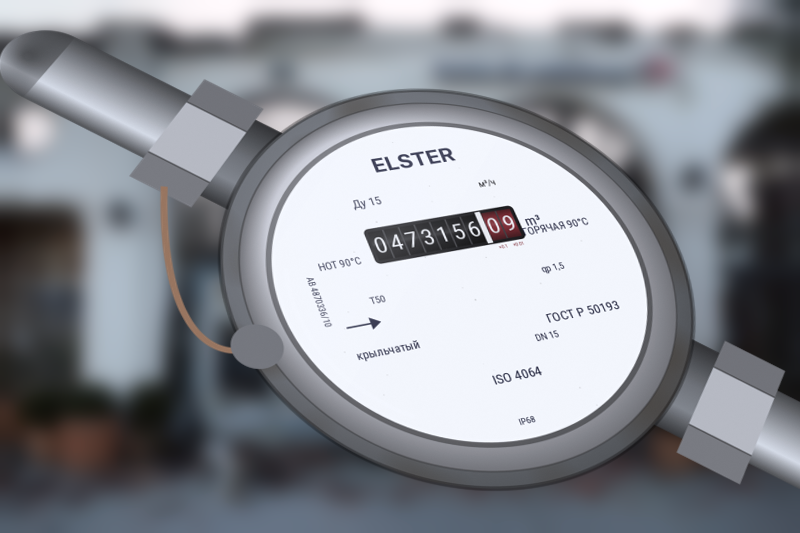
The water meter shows 473156.09 m³
